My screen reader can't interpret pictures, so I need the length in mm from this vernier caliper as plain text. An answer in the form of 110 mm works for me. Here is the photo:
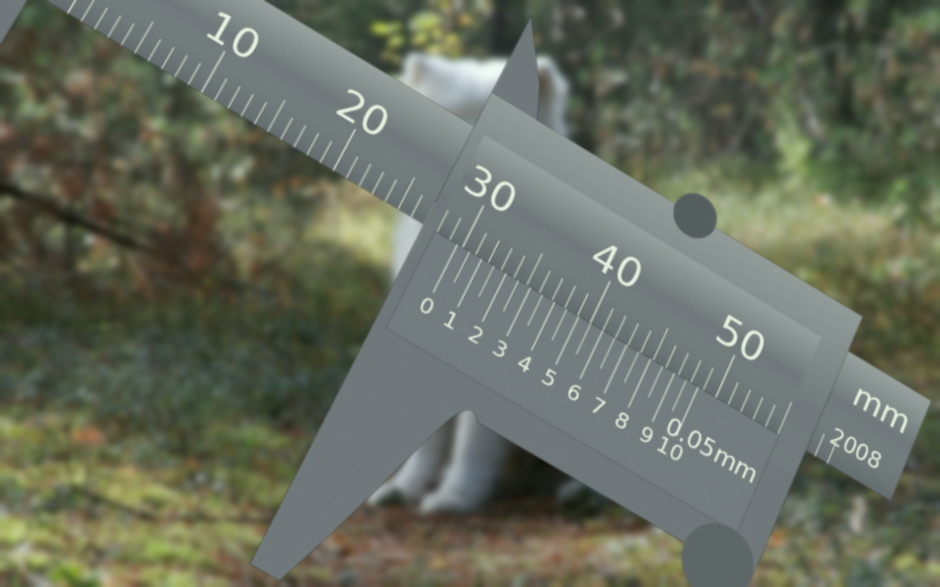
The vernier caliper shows 29.6 mm
